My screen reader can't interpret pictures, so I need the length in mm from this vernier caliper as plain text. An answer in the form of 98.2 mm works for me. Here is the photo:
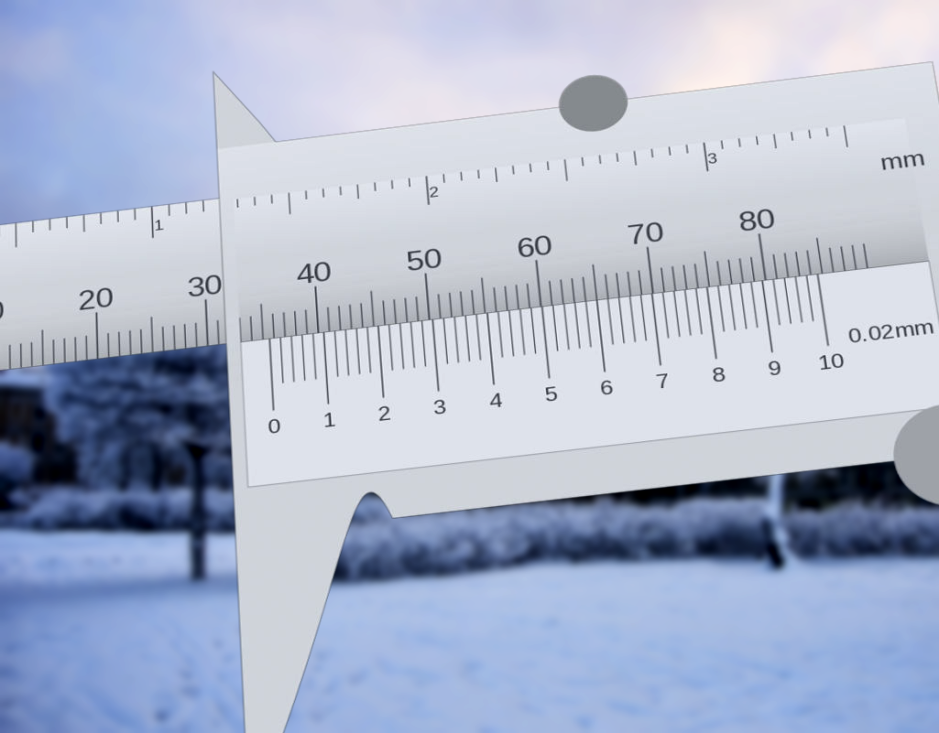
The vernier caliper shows 35.6 mm
